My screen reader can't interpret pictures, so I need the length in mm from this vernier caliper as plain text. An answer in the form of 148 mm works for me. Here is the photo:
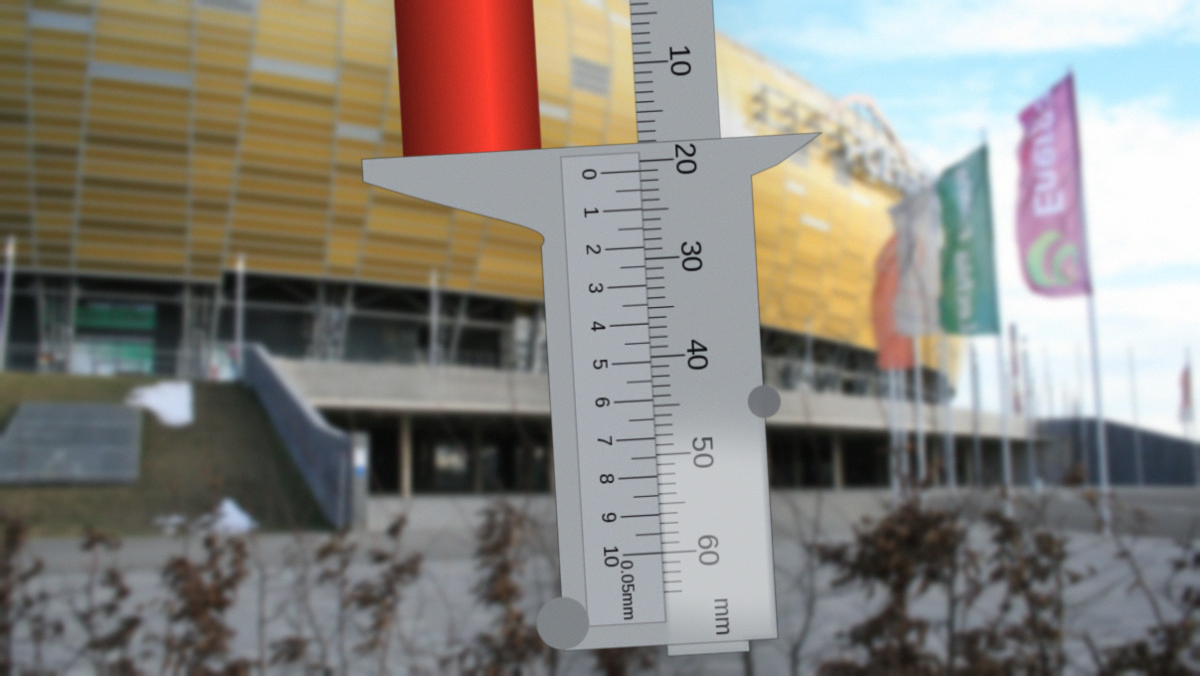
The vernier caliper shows 21.0 mm
